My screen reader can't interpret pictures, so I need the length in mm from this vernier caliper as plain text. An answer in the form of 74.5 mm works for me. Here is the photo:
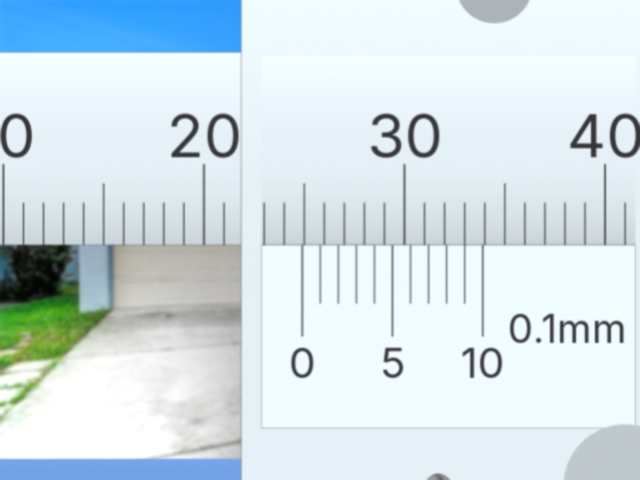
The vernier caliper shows 24.9 mm
